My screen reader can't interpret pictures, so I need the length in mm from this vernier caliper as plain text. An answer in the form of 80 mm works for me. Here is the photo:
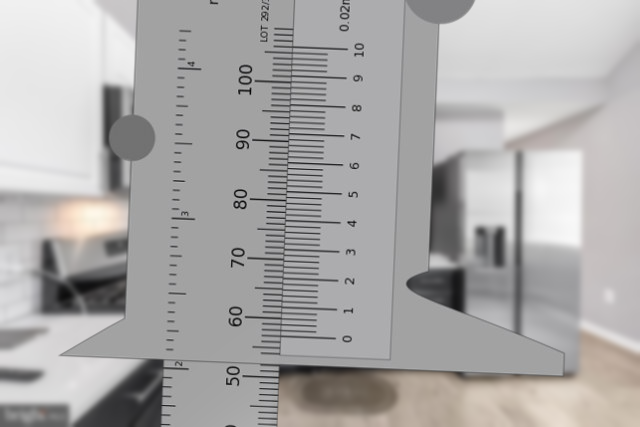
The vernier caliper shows 57.0 mm
